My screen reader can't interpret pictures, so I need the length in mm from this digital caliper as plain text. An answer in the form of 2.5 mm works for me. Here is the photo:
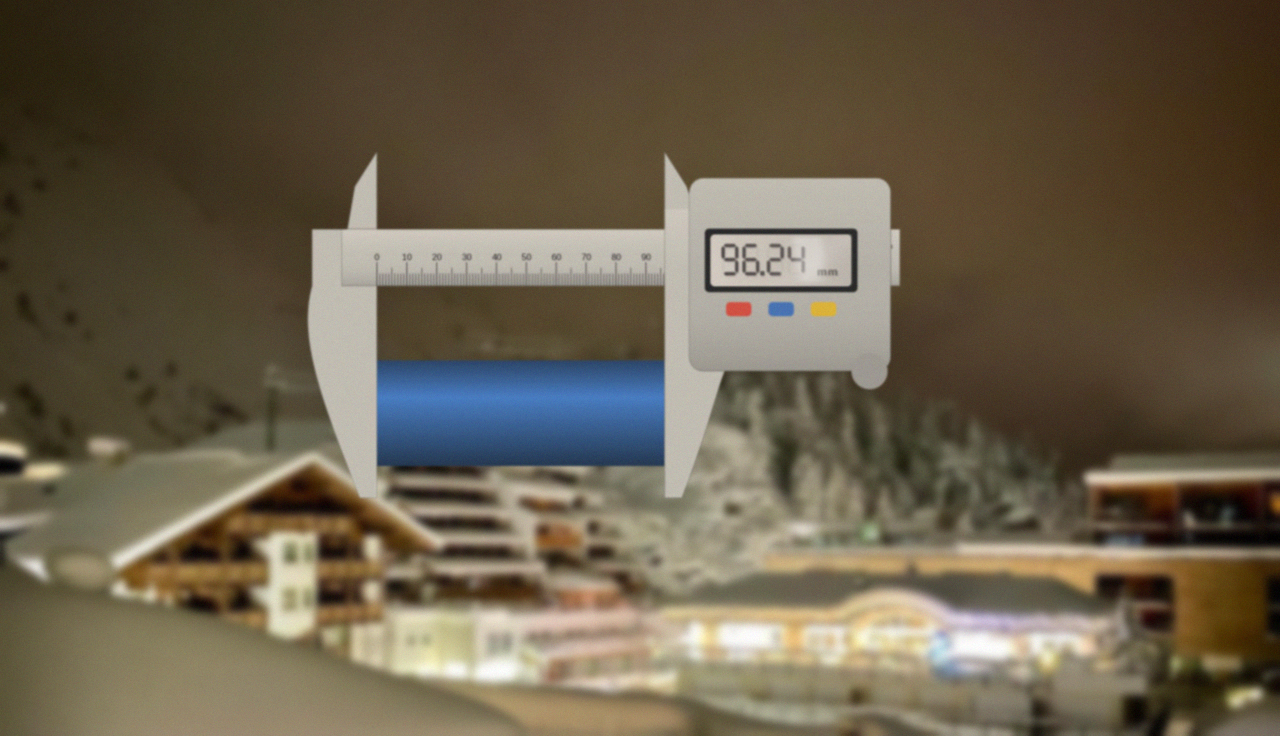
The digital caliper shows 96.24 mm
